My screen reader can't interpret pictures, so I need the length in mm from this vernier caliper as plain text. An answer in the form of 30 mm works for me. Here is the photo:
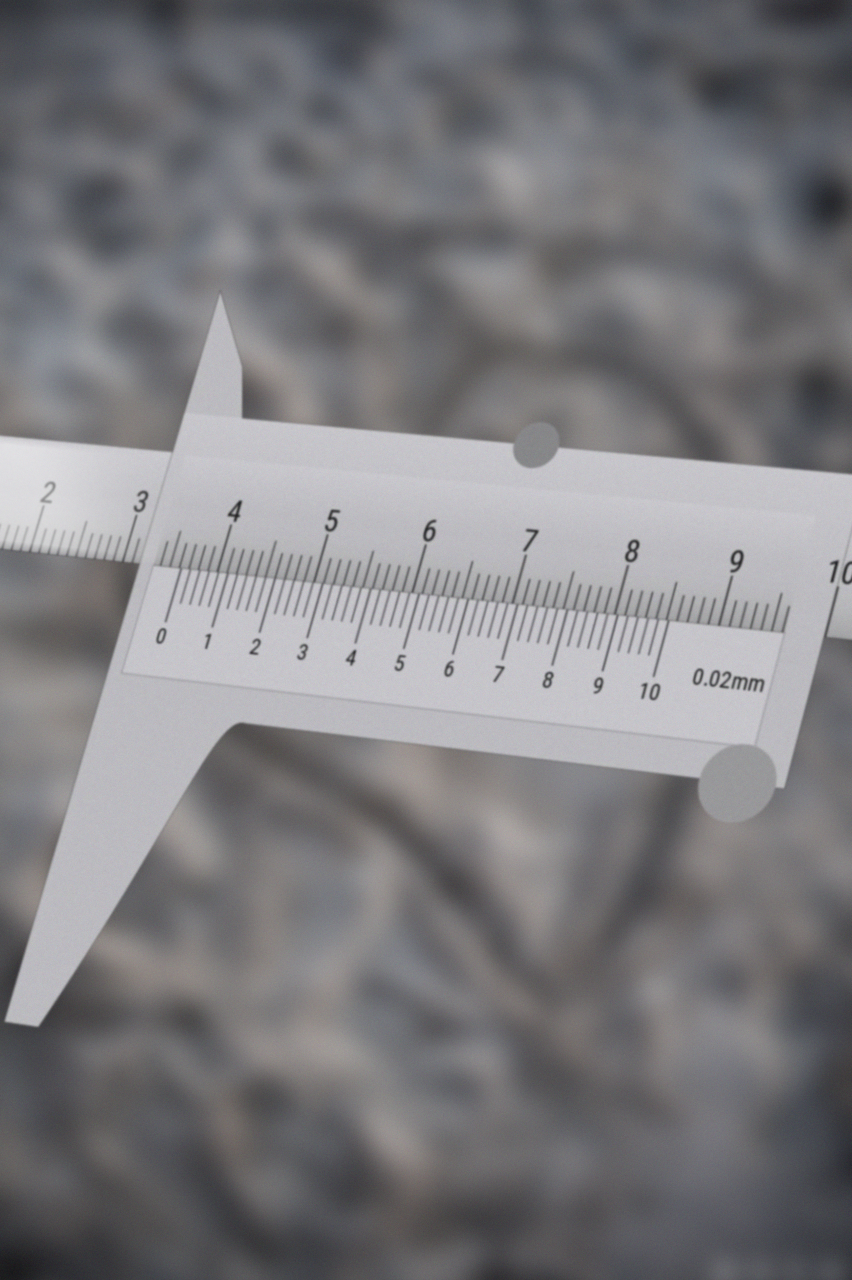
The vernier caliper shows 36.2 mm
